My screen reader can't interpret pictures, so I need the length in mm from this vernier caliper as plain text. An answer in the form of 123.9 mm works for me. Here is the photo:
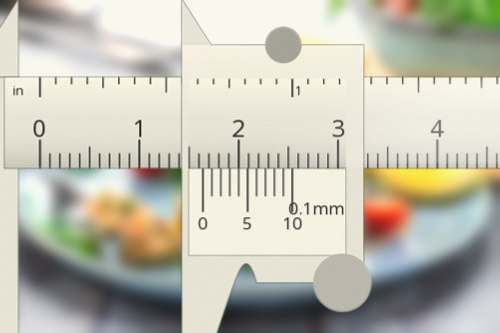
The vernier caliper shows 16.4 mm
